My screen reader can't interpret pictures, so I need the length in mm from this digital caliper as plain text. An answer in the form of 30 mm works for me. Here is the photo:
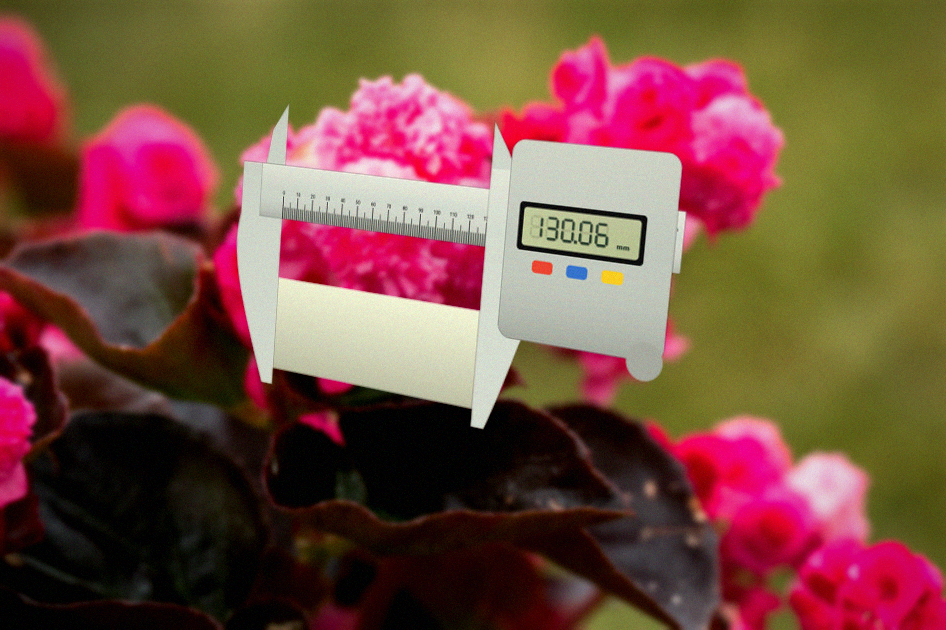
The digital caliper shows 130.06 mm
